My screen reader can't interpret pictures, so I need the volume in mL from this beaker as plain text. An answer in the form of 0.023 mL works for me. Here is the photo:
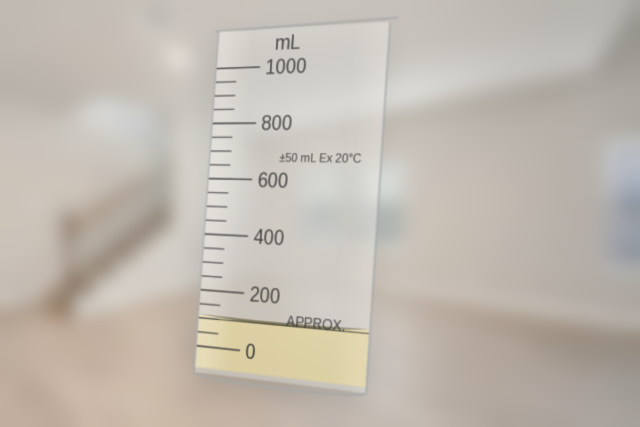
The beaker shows 100 mL
